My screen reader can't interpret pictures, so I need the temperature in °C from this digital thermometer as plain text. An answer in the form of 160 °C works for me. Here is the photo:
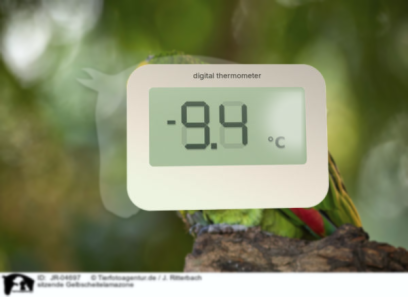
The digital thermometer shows -9.4 °C
